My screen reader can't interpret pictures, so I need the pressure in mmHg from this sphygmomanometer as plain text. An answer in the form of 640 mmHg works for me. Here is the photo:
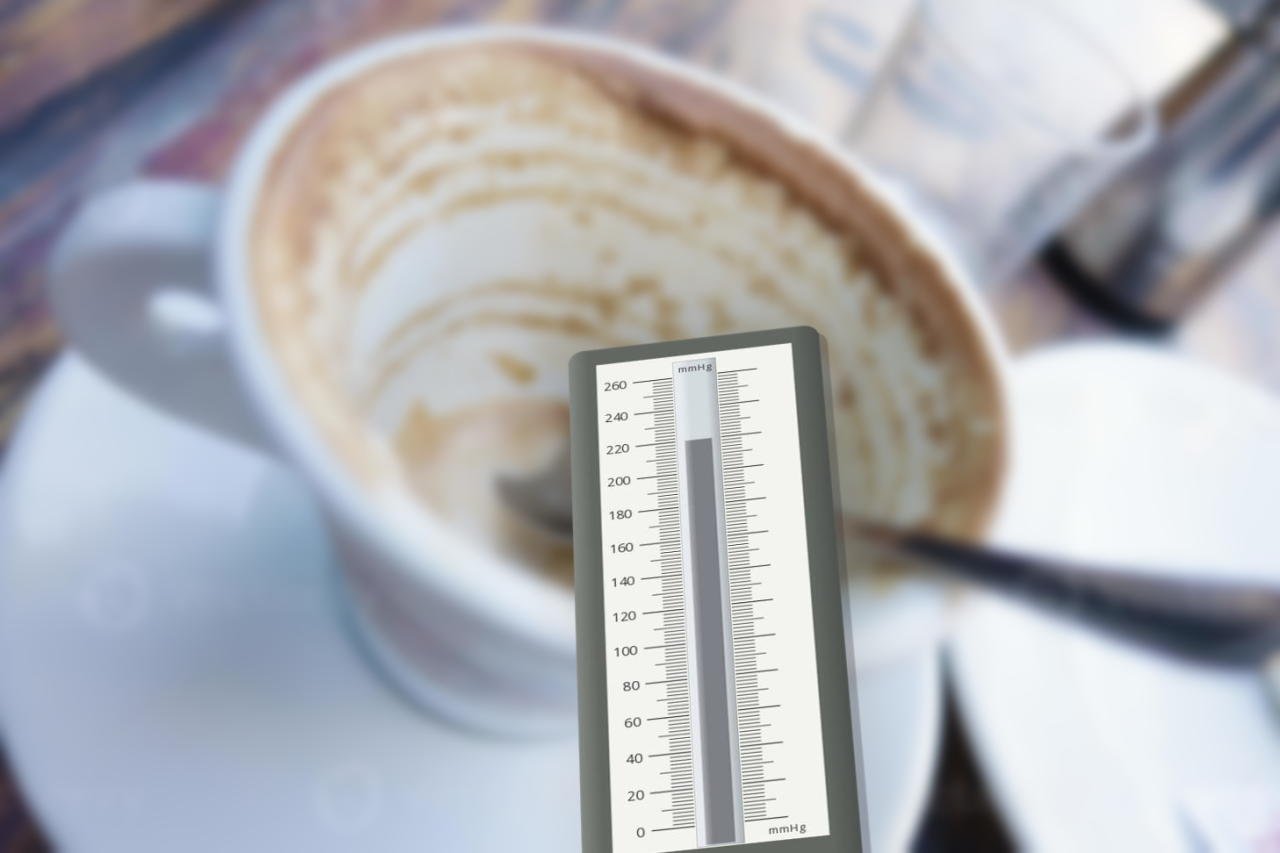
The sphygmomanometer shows 220 mmHg
